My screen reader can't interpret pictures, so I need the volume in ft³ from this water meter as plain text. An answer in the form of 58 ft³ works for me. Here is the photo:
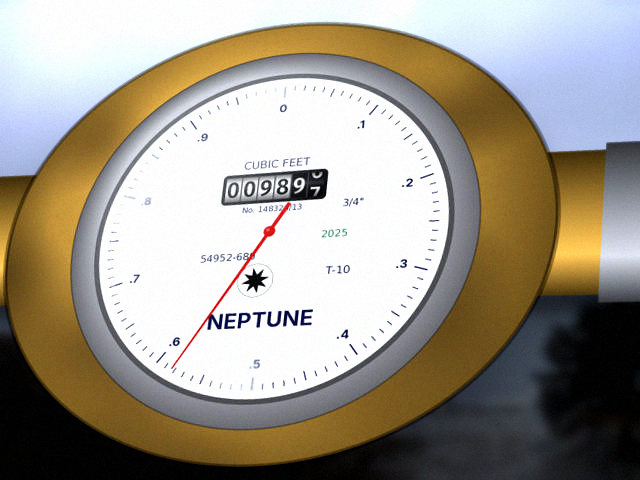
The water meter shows 9896.58 ft³
